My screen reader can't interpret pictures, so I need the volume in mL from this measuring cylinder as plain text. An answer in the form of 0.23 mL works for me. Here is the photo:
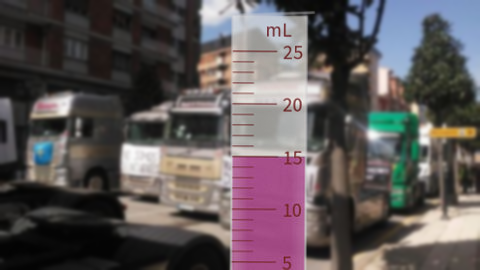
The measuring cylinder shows 15 mL
